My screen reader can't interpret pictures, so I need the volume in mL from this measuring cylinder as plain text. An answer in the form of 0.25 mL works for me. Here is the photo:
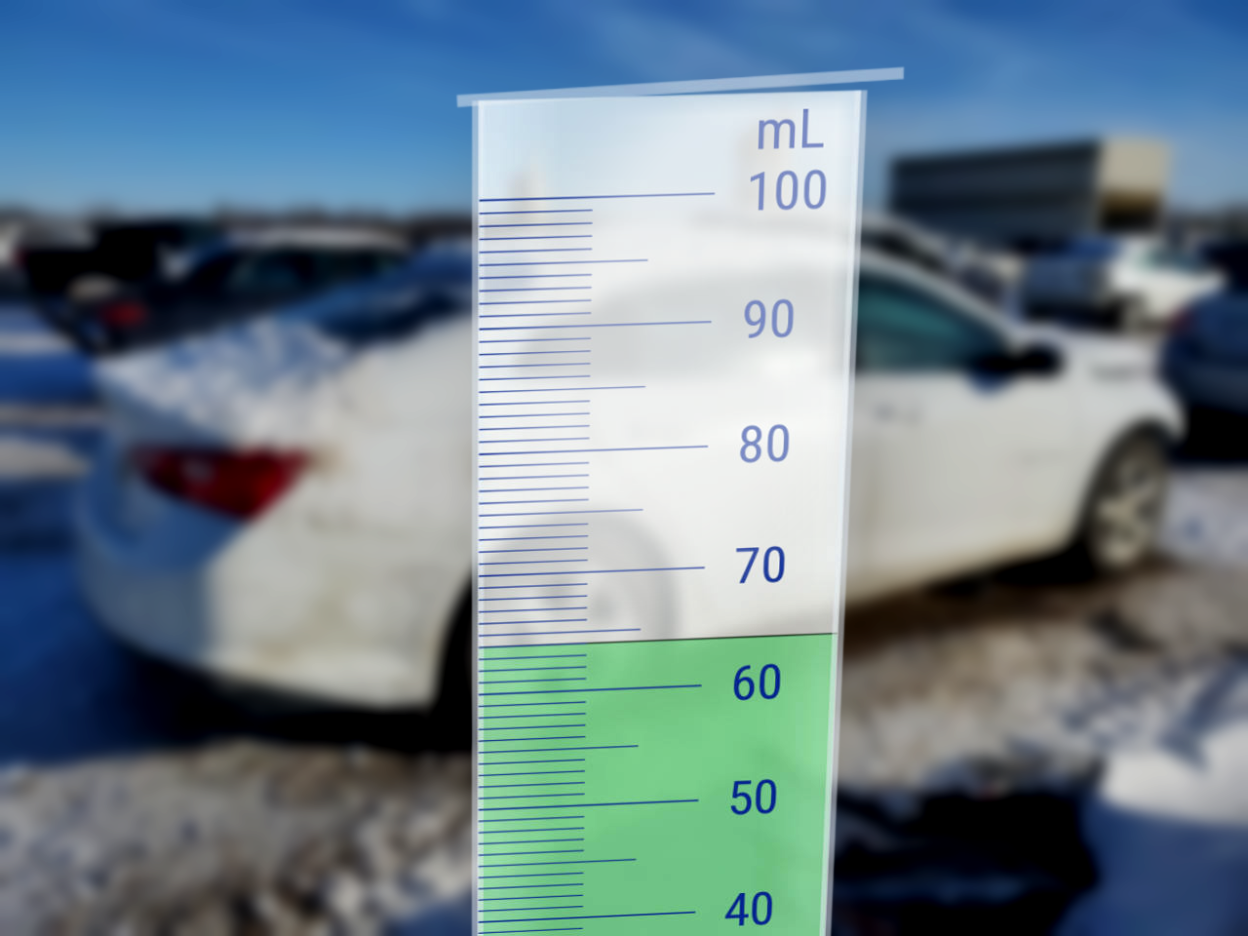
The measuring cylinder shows 64 mL
